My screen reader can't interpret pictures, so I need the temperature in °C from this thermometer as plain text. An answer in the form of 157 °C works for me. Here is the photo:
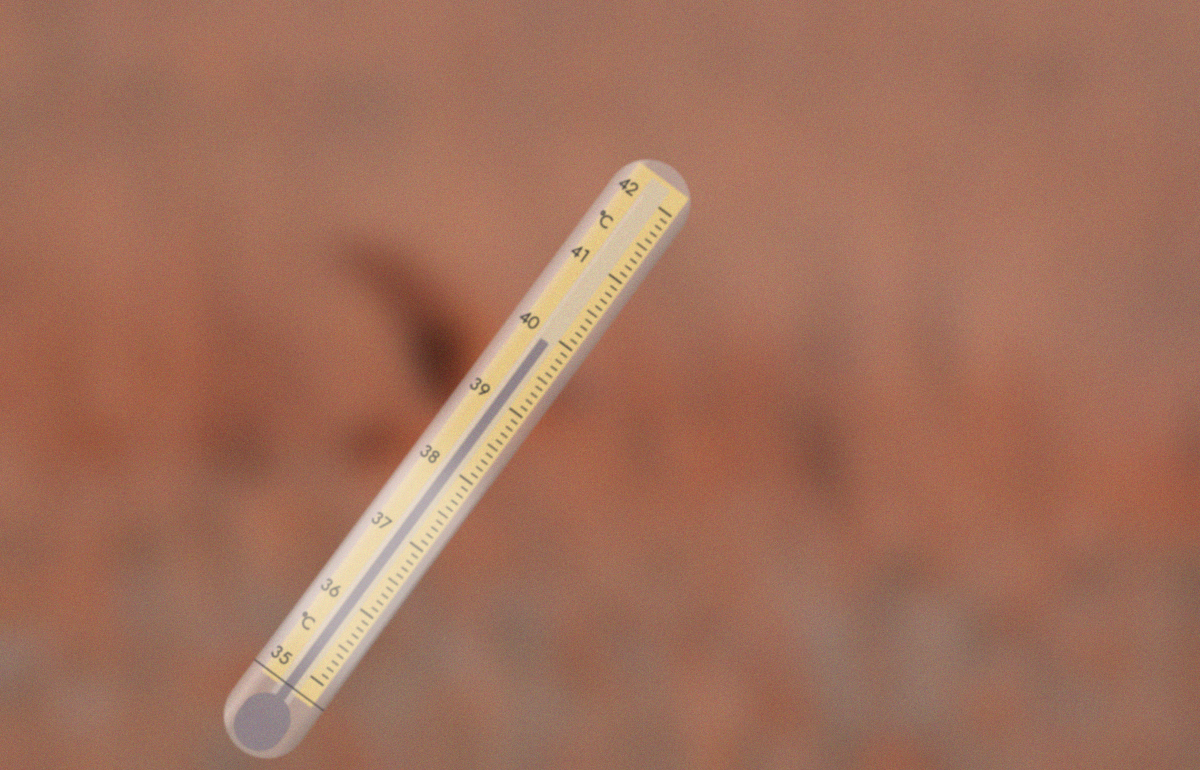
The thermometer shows 39.9 °C
